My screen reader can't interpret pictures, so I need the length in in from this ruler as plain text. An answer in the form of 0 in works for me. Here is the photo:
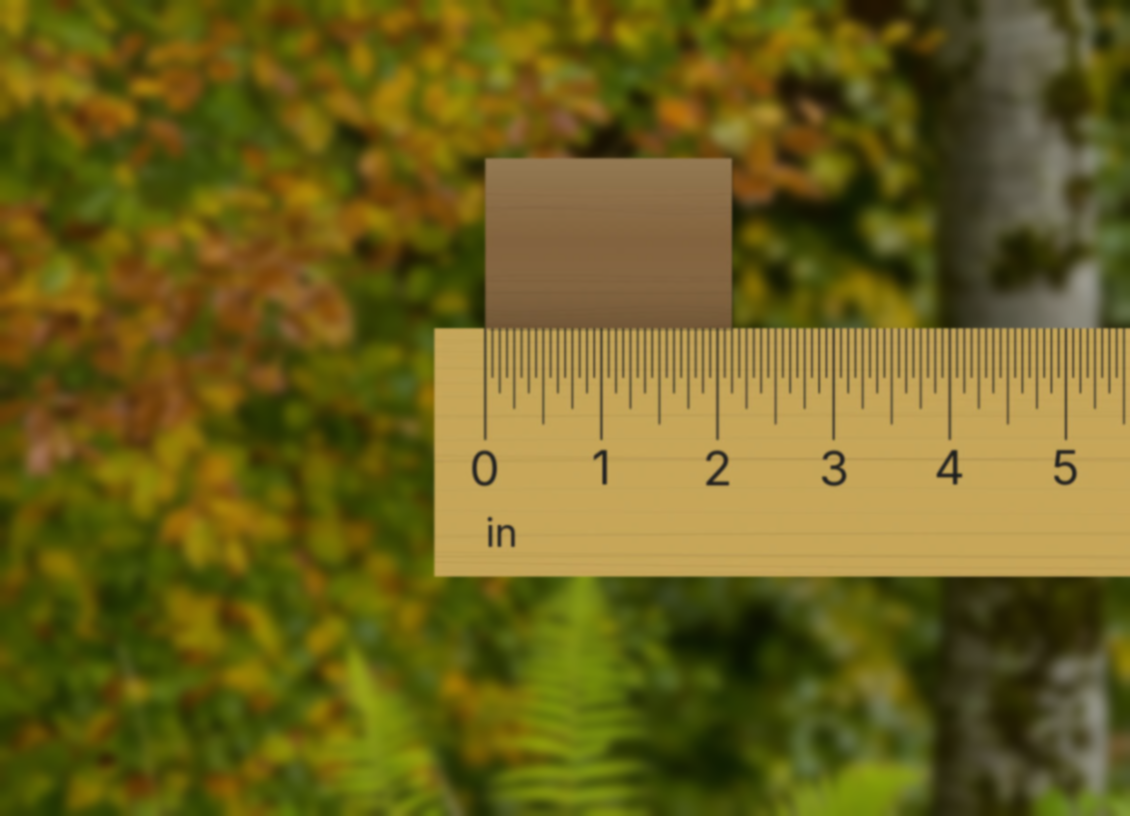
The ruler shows 2.125 in
